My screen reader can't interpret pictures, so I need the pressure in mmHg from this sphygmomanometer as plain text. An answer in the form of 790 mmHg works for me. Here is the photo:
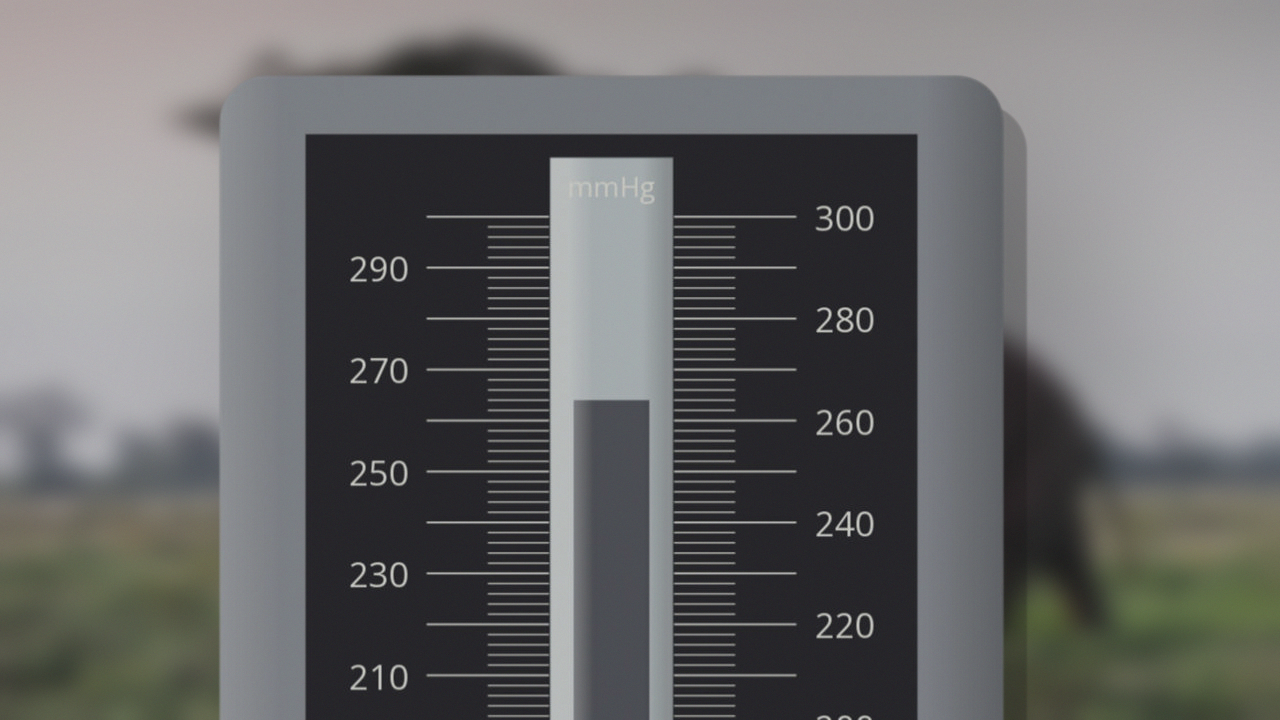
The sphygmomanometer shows 264 mmHg
